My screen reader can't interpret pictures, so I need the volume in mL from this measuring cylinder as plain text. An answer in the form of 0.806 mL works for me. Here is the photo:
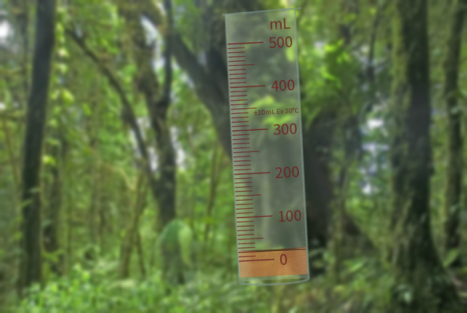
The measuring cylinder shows 20 mL
